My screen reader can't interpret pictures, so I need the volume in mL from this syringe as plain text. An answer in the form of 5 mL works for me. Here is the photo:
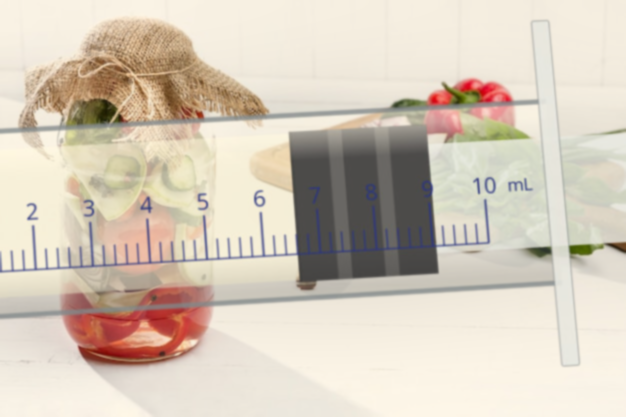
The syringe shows 6.6 mL
